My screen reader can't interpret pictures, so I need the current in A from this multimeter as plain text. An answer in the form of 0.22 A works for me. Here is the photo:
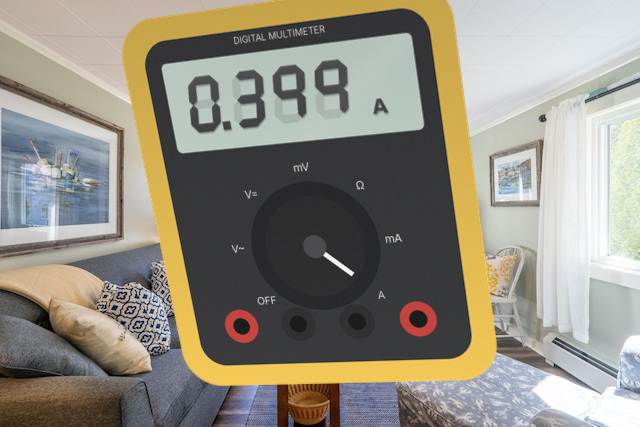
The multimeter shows 0.399 A
